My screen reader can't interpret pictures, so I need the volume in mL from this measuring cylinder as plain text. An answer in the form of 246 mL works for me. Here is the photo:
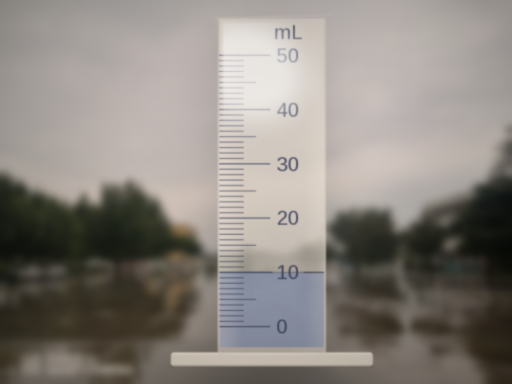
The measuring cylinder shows 10 mL
